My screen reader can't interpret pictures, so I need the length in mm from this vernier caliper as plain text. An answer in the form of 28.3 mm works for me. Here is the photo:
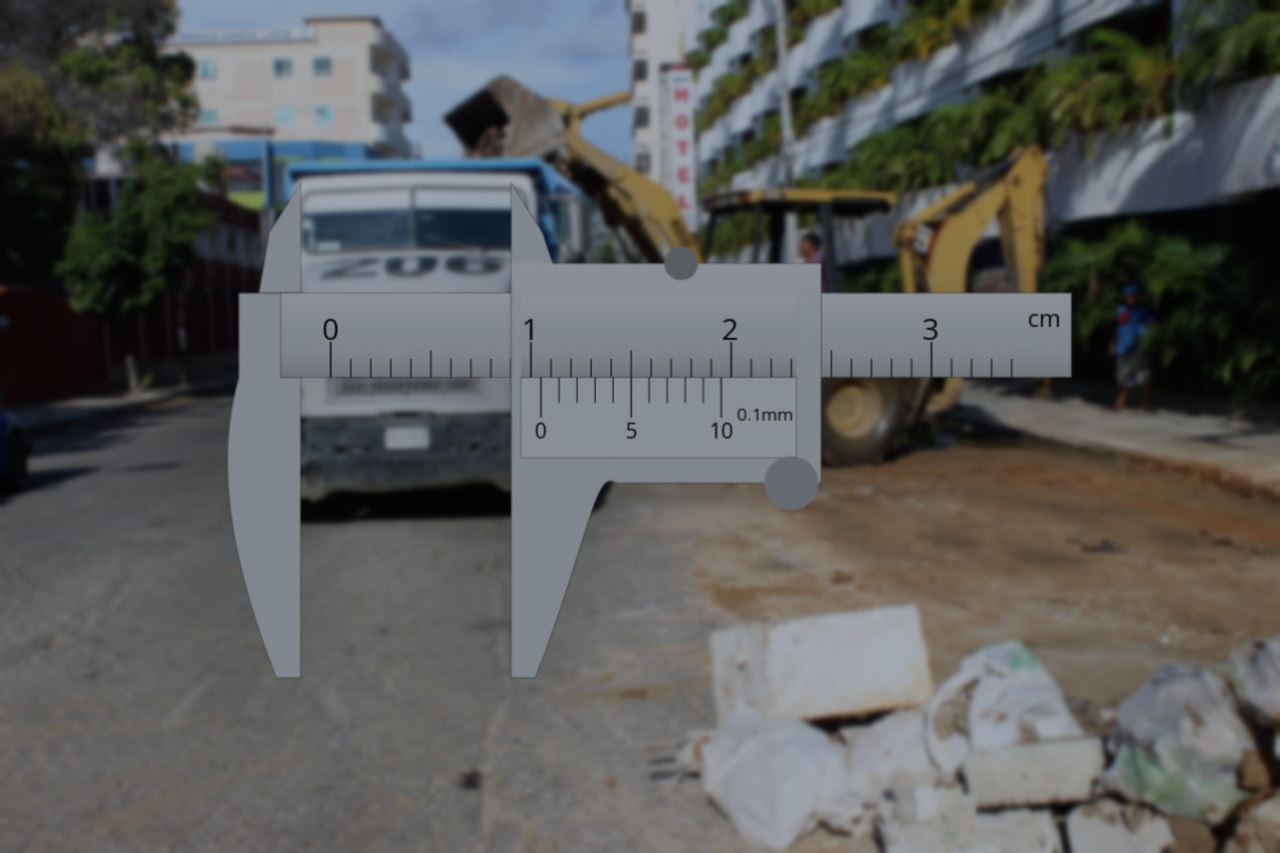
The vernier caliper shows 10.5 mm
